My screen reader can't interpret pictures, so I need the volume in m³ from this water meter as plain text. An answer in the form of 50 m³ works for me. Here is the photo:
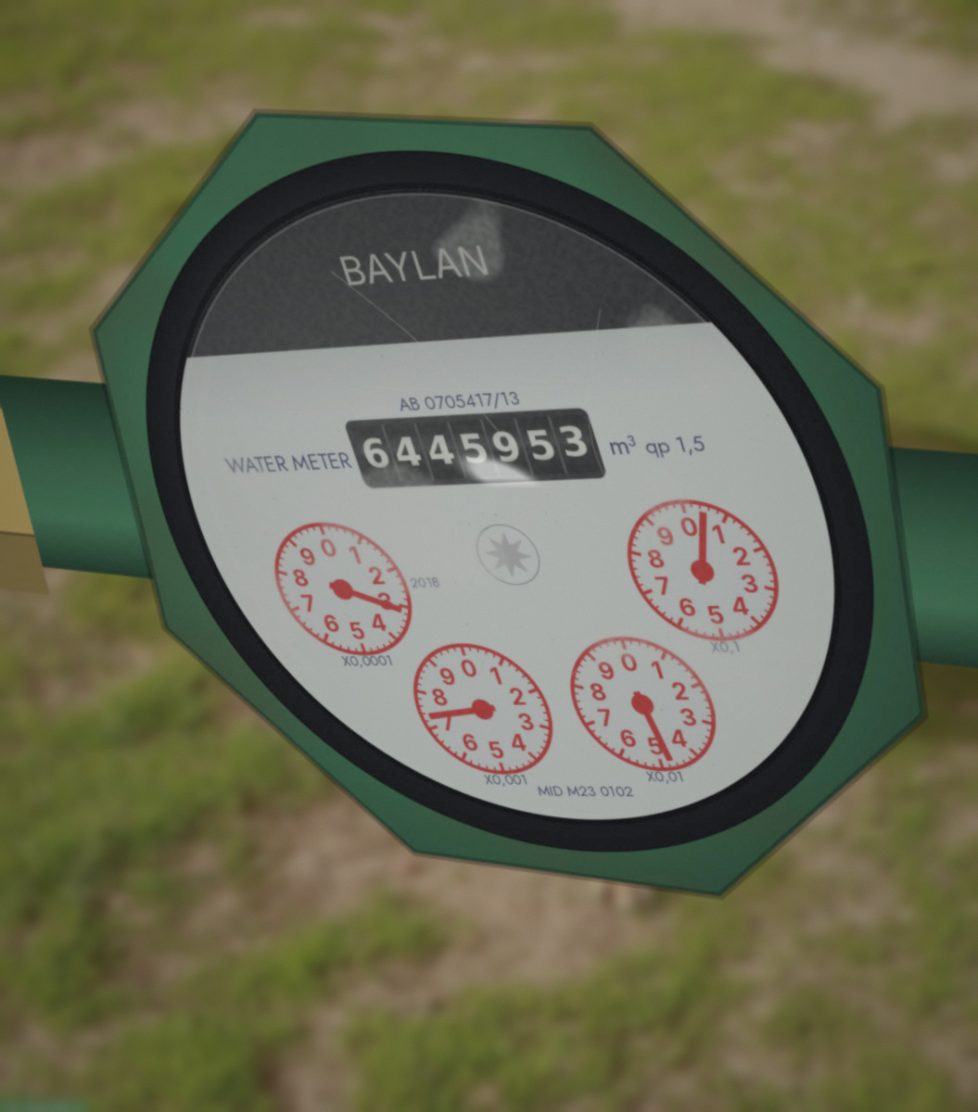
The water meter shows 6445953.0473 m³
